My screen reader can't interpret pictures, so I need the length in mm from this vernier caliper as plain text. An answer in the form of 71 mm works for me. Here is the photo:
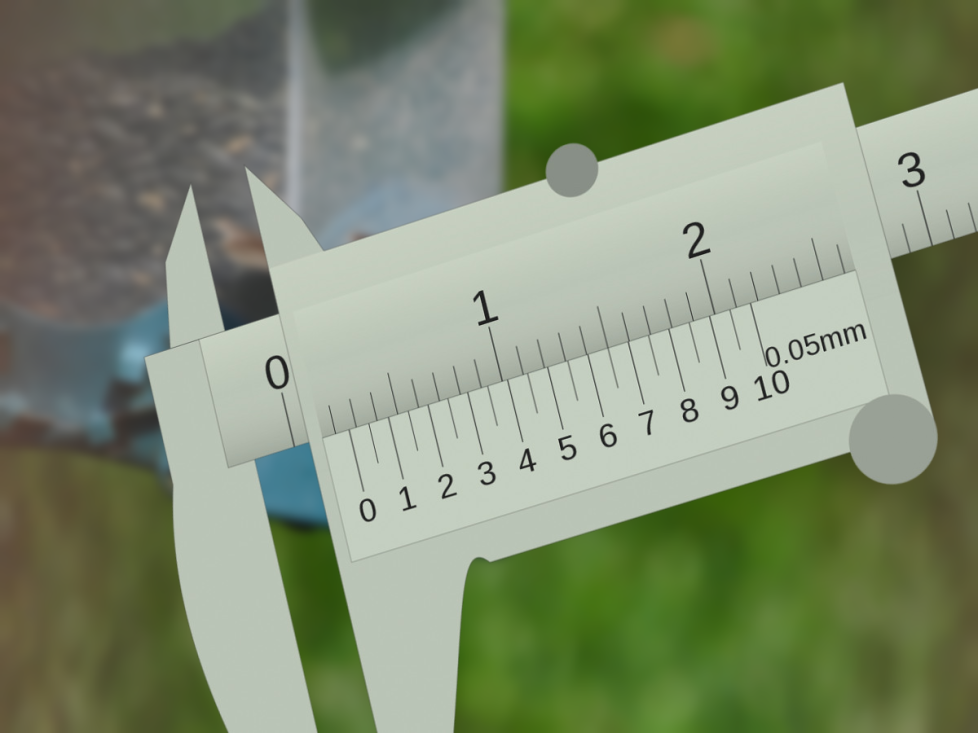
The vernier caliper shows 2.65 mm
